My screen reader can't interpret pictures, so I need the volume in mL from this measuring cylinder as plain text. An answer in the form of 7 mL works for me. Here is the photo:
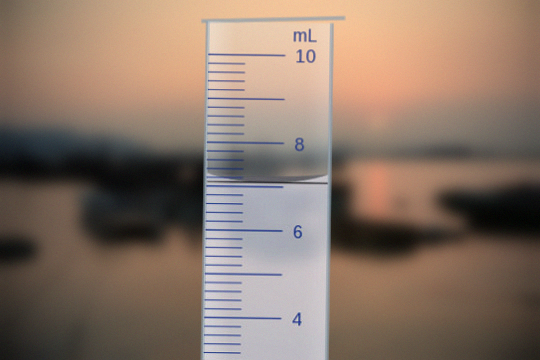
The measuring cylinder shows 7.1 mL
